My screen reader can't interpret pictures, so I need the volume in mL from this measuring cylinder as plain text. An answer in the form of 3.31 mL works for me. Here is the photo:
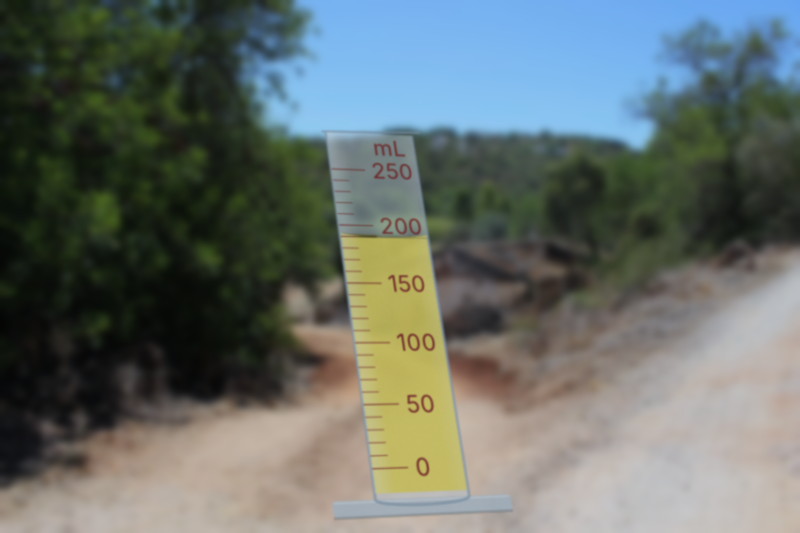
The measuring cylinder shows 190 mL
